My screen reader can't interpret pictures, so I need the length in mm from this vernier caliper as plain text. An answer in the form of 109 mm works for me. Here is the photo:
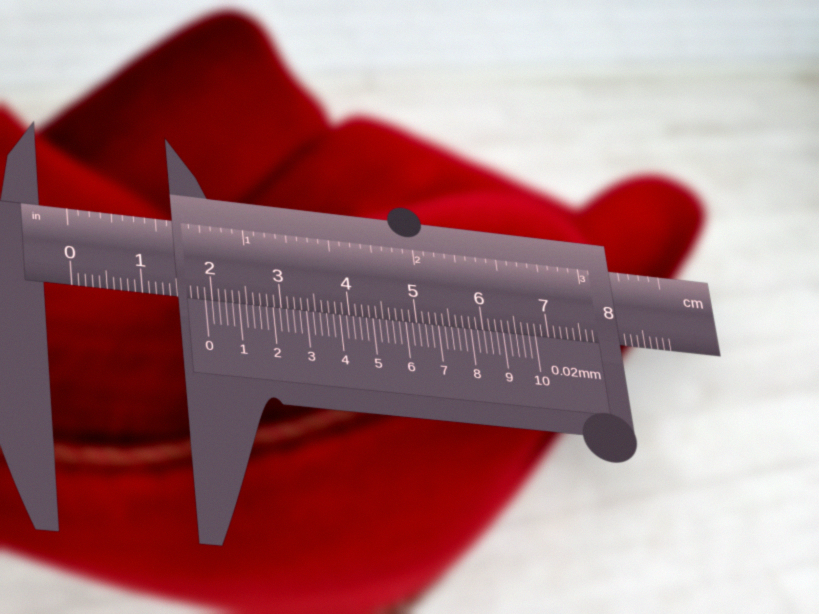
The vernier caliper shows 19.0 mm
